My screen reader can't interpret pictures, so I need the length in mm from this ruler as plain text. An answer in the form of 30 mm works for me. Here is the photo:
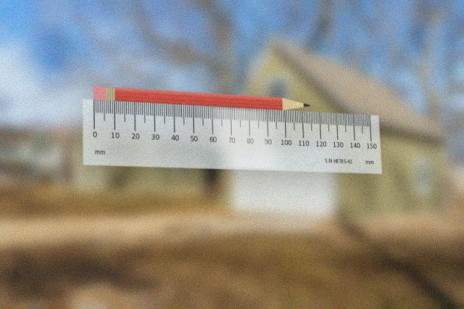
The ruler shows 115 mm
